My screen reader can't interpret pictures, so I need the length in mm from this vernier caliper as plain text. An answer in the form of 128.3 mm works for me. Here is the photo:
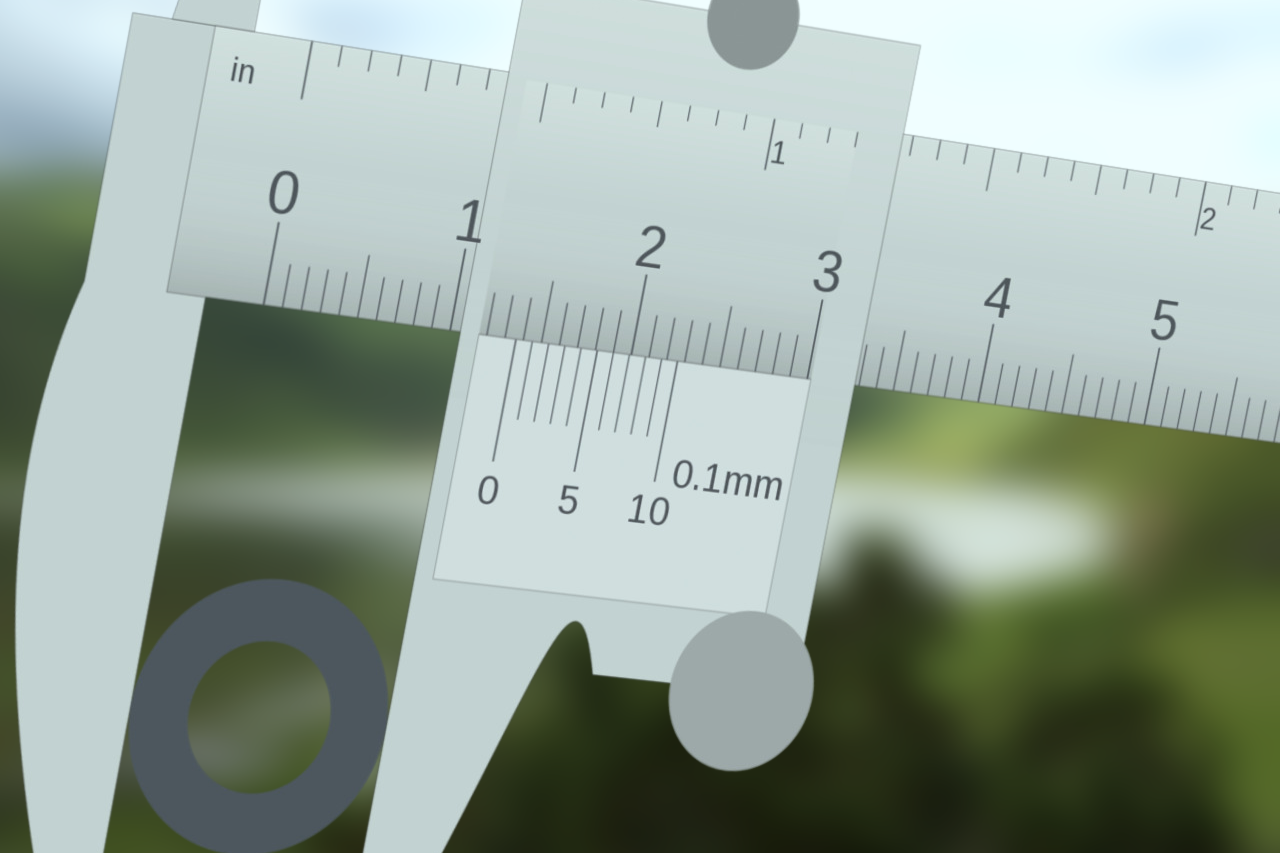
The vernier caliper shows 13.6 mm
